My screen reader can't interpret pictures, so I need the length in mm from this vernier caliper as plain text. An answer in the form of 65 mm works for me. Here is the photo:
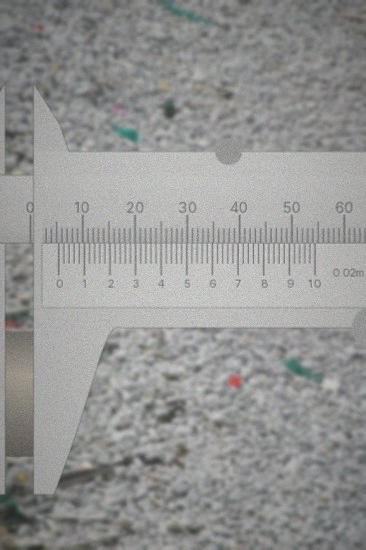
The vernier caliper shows 5.4 mm
